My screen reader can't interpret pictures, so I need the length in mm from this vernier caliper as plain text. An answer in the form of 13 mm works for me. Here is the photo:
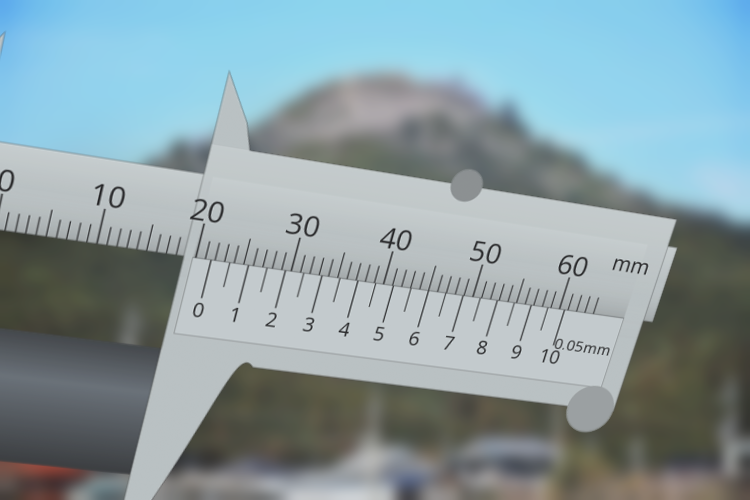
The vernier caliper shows 21.6 mm
